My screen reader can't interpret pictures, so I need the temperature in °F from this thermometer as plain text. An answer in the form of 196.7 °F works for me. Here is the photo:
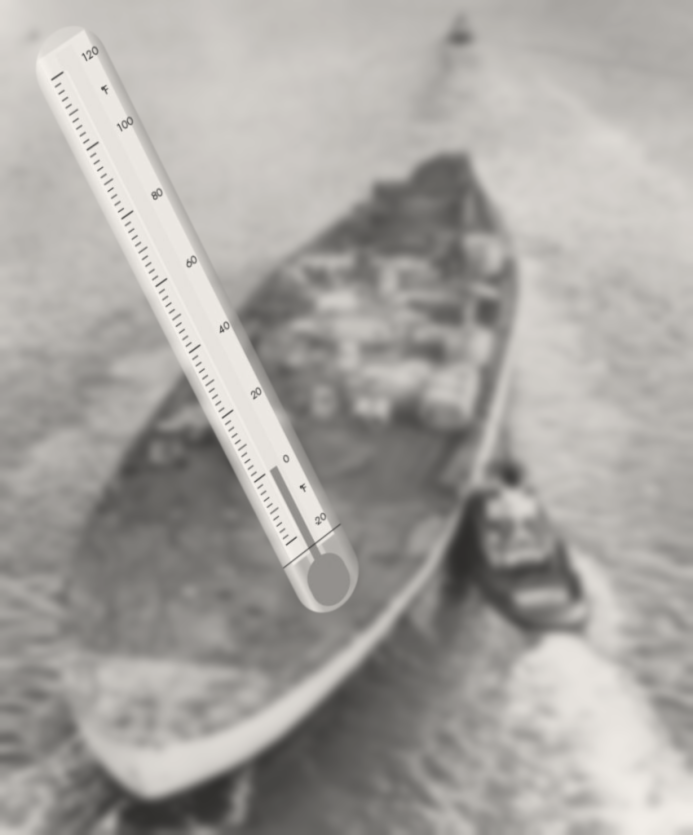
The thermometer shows 0 °F
